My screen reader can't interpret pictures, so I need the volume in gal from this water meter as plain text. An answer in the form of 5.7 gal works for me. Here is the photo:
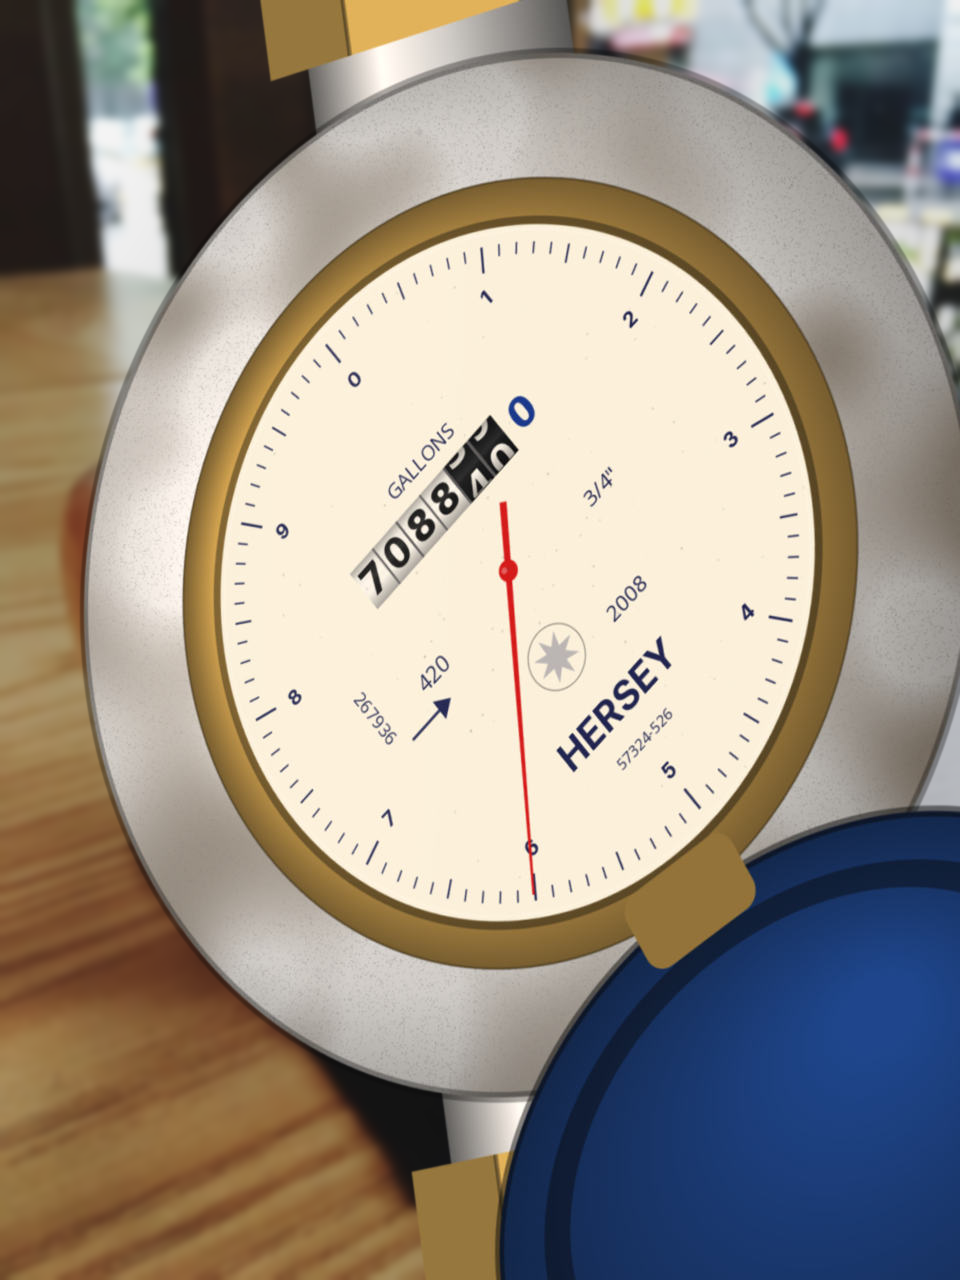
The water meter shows 7088396.0 gal
